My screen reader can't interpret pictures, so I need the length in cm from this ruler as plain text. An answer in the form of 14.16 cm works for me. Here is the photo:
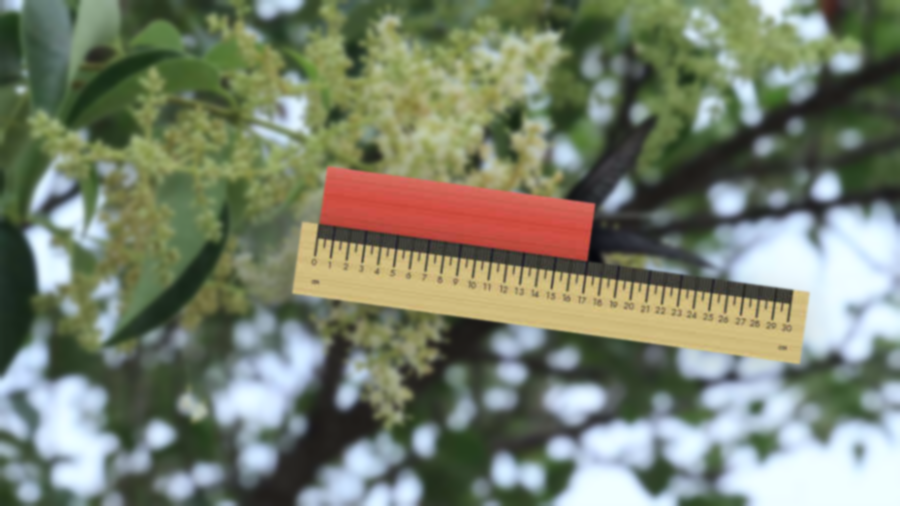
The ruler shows 17 cm
